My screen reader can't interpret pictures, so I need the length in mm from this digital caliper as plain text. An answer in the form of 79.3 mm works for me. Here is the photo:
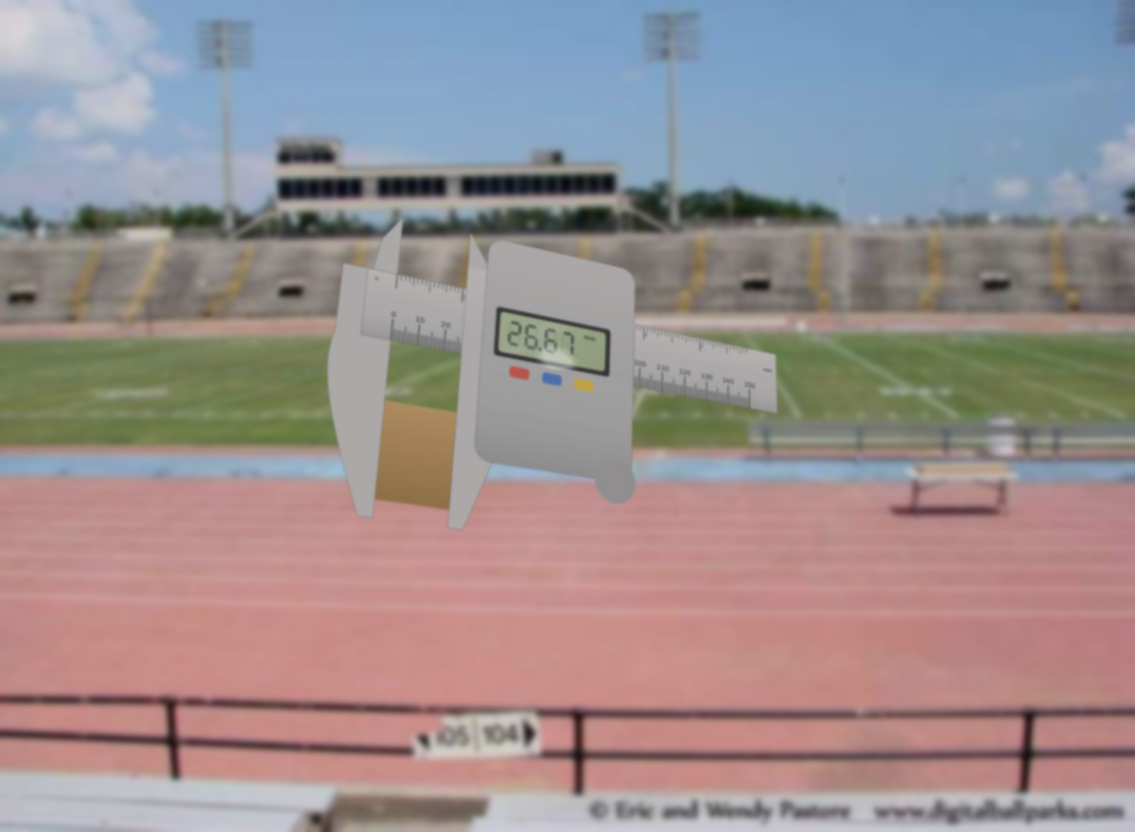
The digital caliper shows 26.67 mm
